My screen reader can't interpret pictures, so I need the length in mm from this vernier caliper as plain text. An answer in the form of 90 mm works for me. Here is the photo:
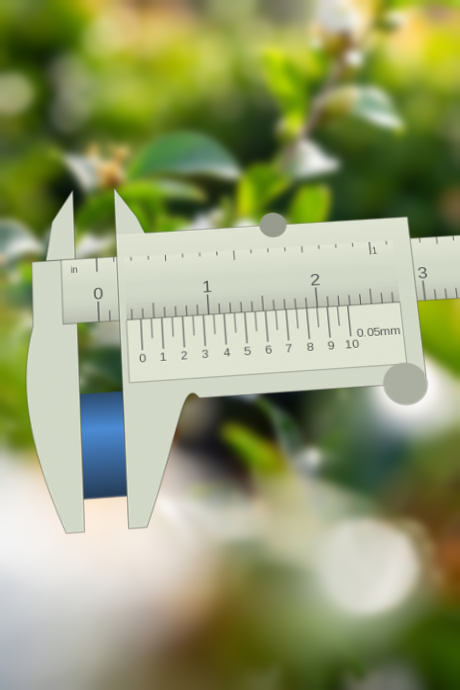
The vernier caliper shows 3.8 mm
